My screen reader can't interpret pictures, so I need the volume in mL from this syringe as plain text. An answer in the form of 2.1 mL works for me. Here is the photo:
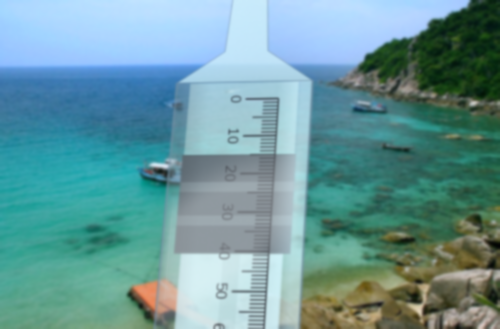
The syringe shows 15 mL
